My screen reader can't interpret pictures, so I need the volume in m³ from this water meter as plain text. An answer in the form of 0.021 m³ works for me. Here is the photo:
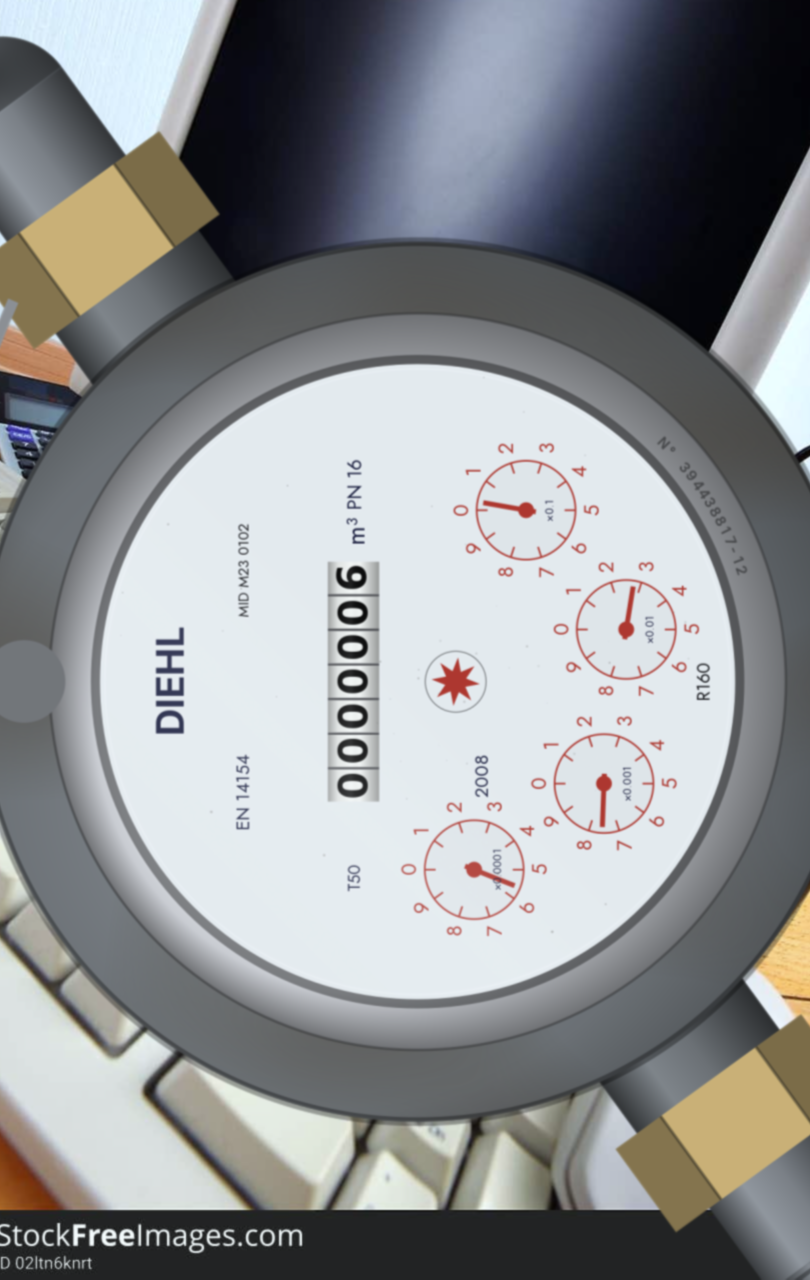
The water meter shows 6.0275 m³
